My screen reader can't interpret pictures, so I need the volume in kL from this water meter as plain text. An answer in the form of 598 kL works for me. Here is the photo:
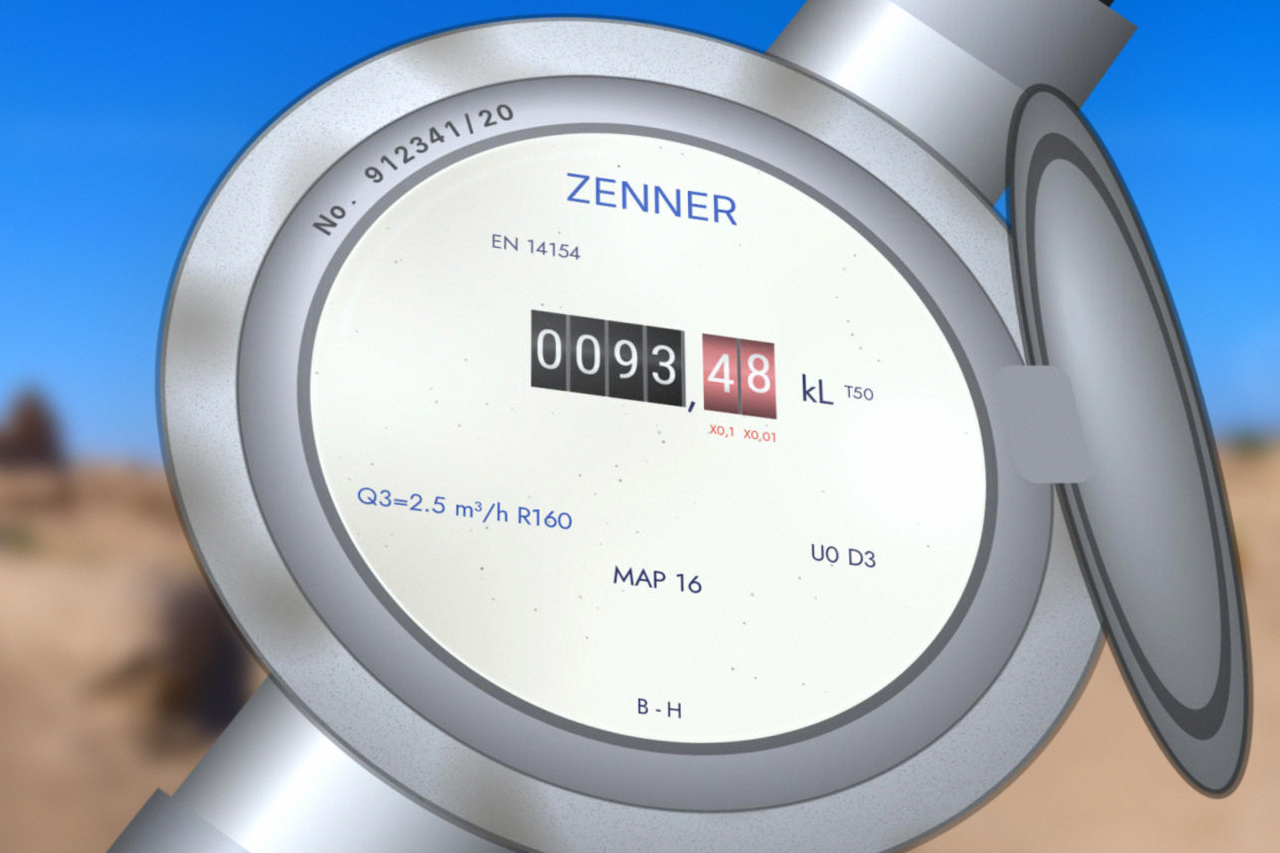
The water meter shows 93.48 kL
